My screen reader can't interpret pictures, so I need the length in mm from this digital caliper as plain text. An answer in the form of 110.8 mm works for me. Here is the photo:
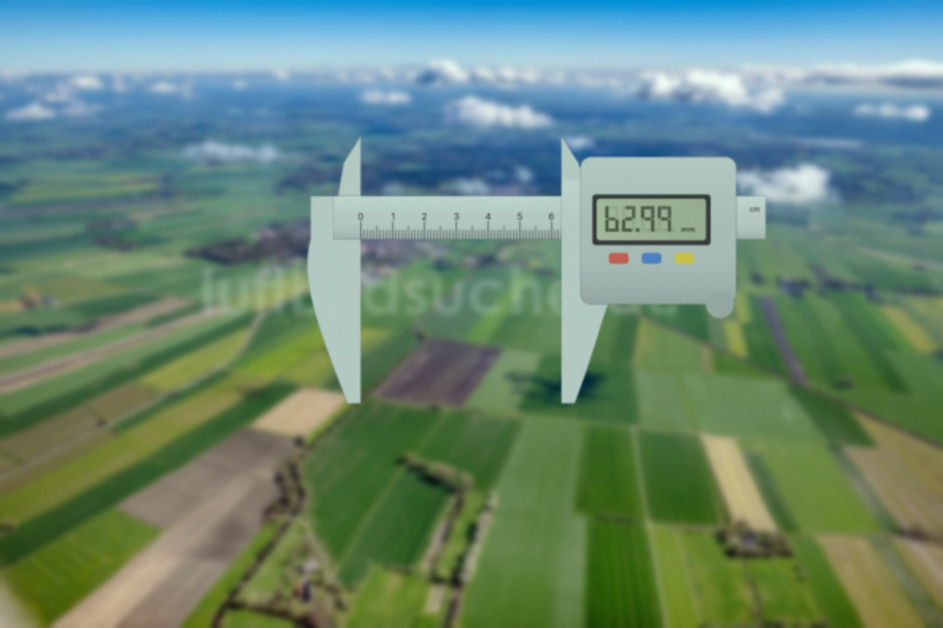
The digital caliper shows 62.99 mm
